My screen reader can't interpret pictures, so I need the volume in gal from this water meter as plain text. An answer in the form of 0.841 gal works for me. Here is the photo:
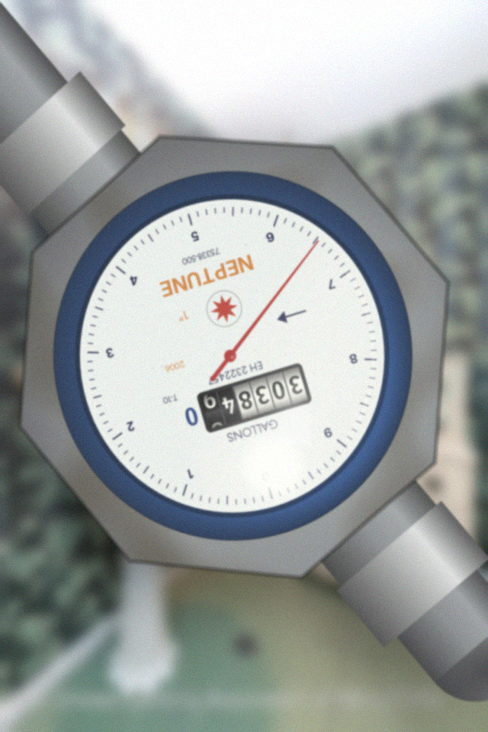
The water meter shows 3038486.5 gal
